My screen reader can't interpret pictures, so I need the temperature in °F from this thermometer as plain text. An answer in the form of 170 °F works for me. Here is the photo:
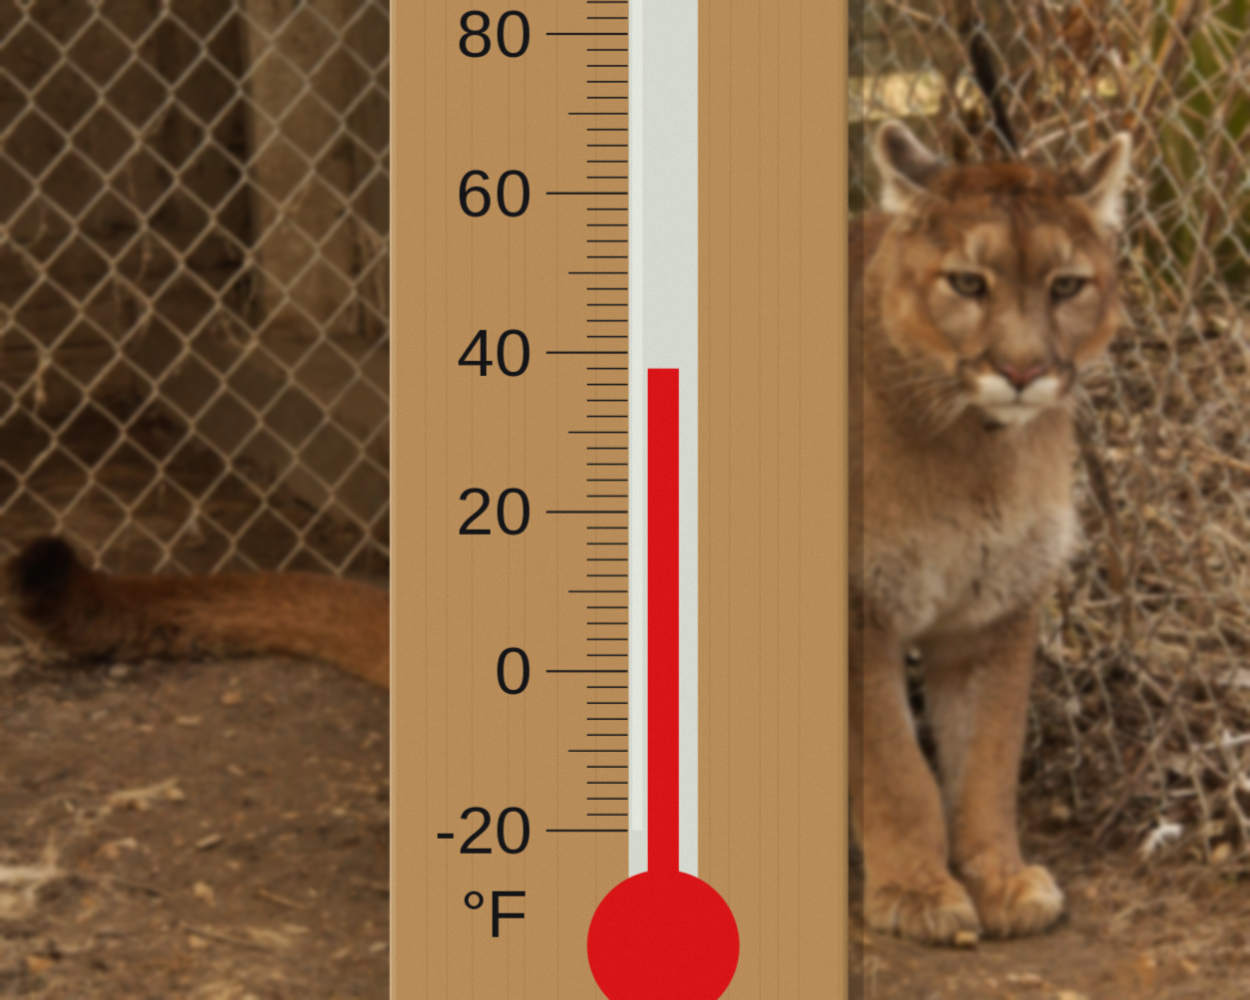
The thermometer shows 38 °F
